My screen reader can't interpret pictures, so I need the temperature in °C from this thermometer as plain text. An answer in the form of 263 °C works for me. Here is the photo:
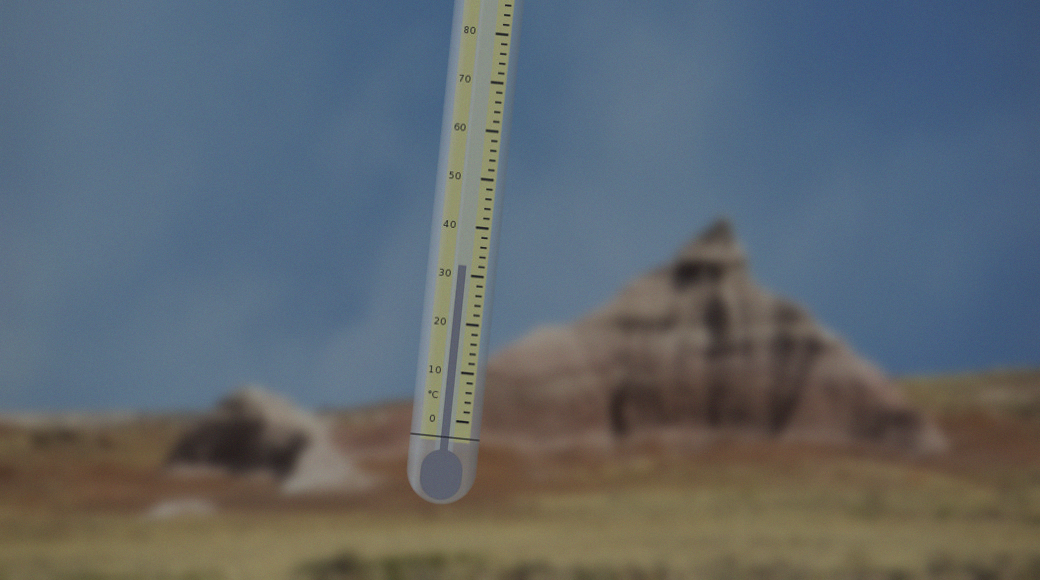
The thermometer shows 32 °C
